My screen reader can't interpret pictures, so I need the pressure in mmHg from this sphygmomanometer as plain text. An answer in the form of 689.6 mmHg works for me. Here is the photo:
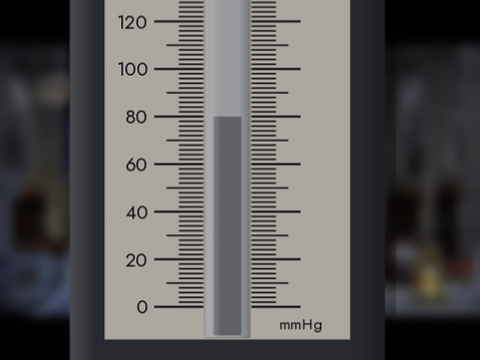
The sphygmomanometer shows 80 mmHg
